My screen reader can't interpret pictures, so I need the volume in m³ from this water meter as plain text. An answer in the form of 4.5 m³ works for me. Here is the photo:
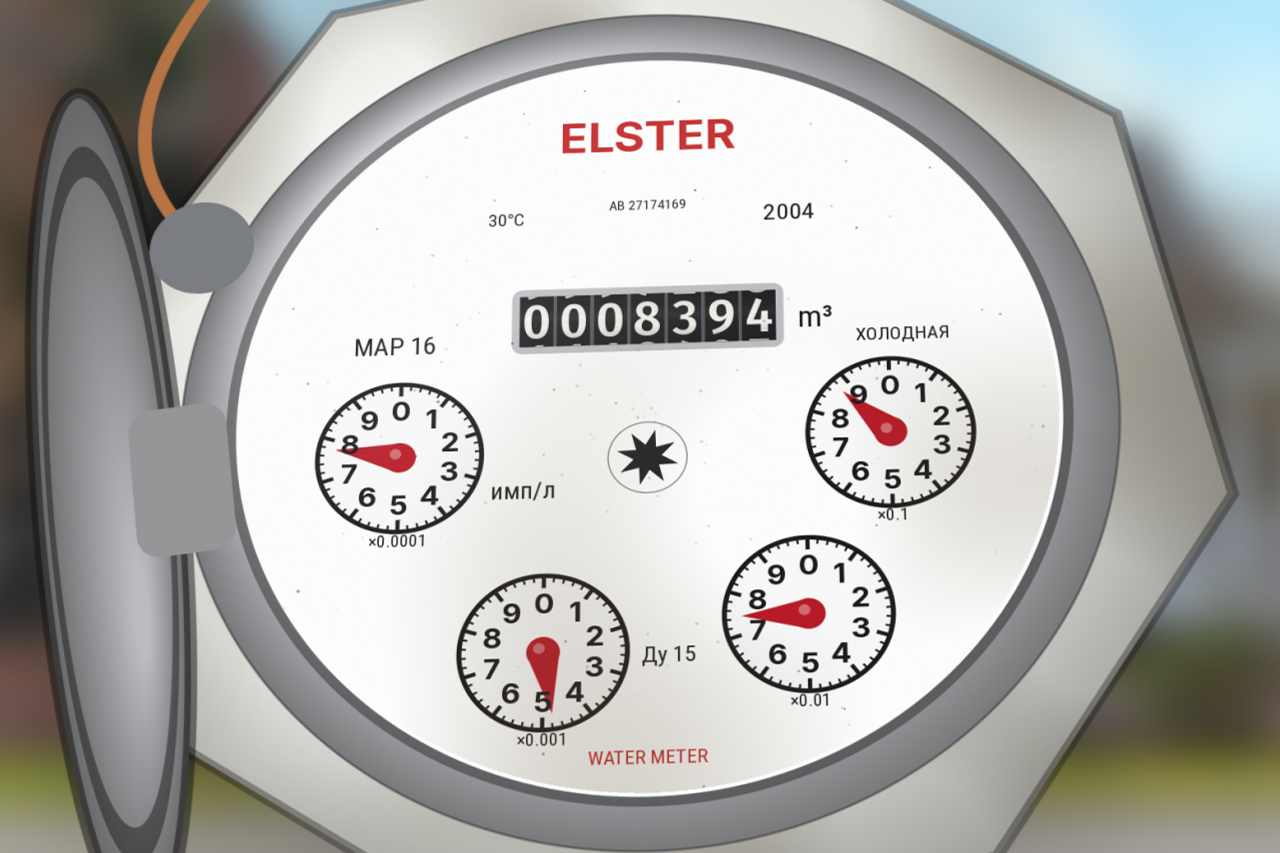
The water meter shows 8394.8747 m³
